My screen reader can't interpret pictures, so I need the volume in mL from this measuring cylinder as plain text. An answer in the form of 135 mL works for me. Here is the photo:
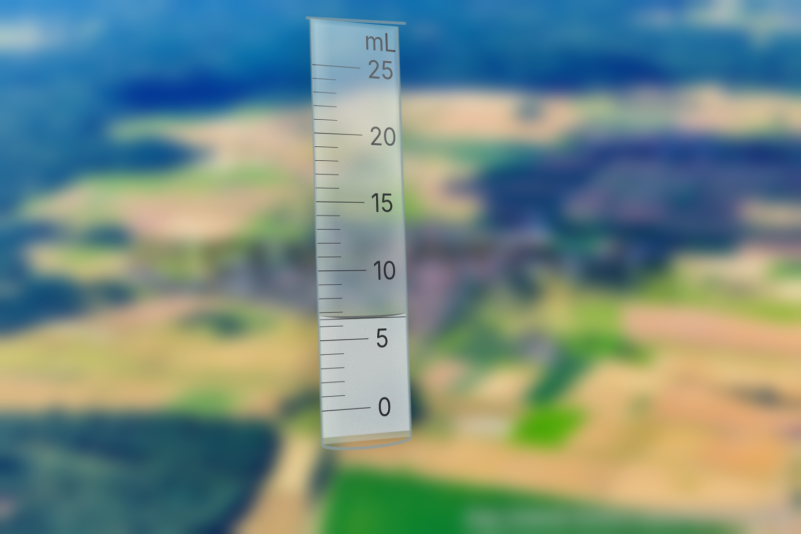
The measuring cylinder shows 6.5 mL
